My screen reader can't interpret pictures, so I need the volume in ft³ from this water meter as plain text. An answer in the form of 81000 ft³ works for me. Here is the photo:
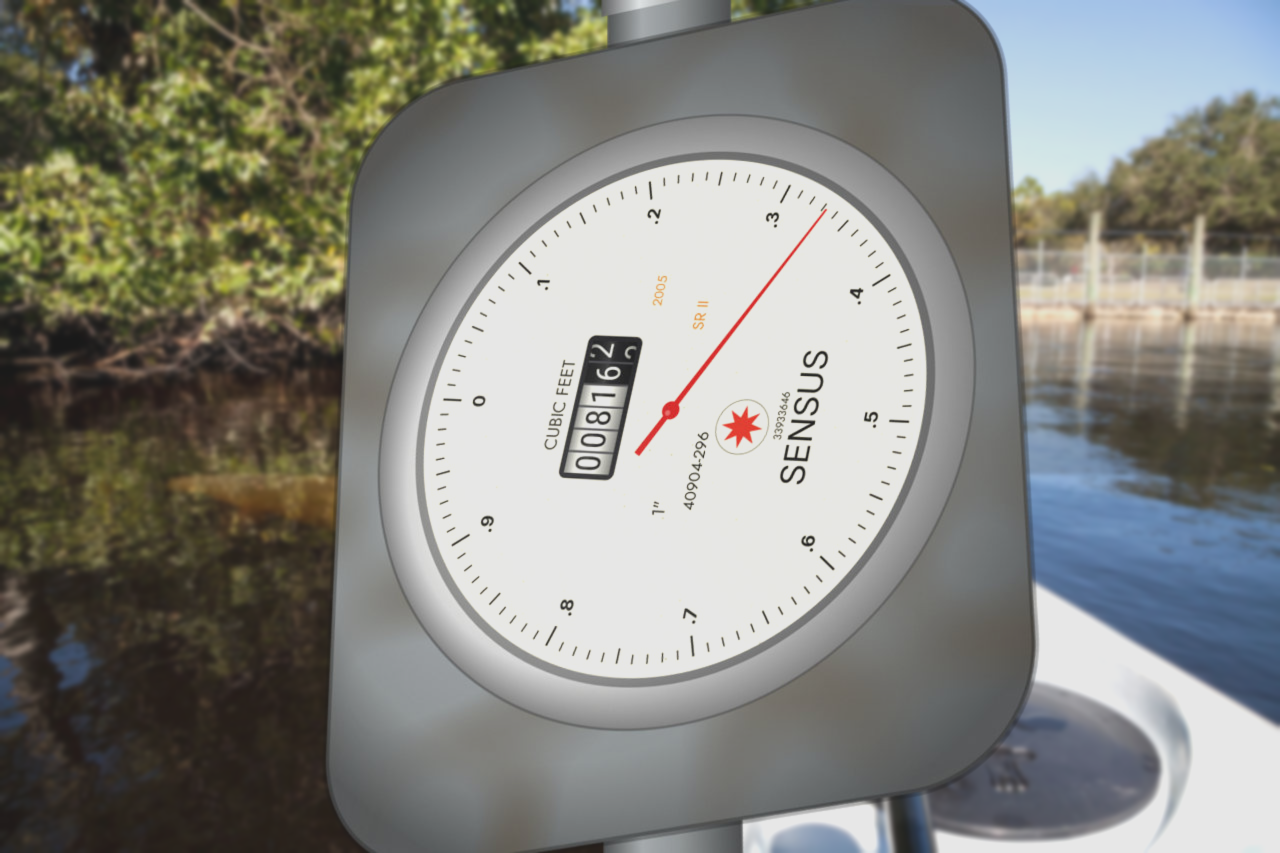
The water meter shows 8162.33 ft³
